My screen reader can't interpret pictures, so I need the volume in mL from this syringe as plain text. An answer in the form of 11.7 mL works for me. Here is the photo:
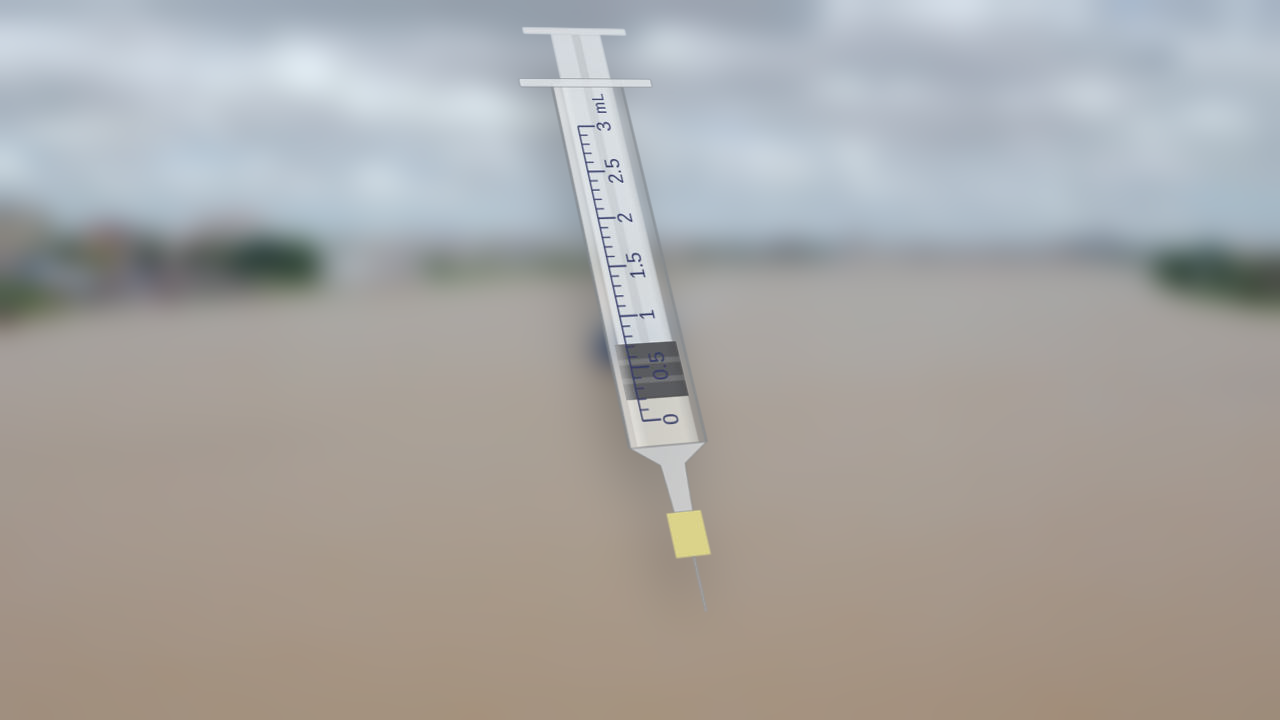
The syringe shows 0.2 mL
